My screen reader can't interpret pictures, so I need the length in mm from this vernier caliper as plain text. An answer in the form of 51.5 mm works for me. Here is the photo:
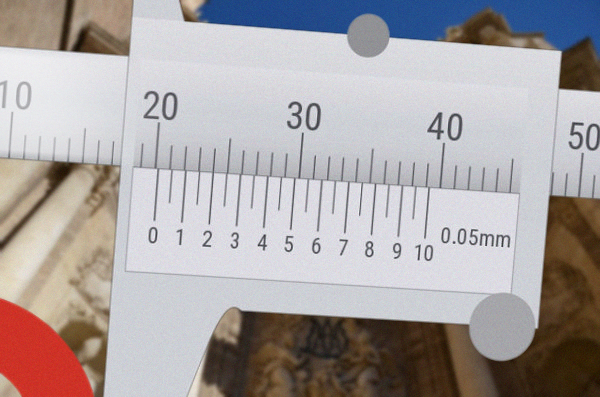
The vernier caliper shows 20.2 mm
